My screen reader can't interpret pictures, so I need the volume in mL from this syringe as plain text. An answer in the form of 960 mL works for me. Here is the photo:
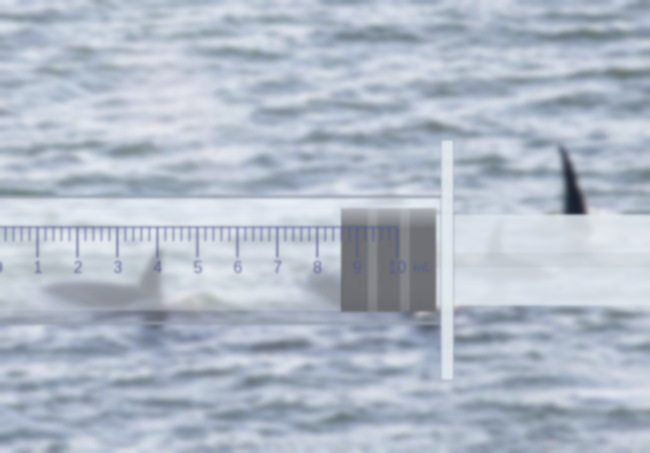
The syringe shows 8.6 mL
